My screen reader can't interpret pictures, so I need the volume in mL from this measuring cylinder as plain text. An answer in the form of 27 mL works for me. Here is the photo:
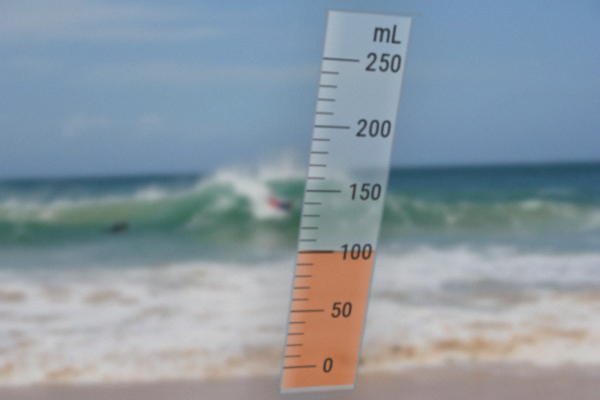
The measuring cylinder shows 100 mL
